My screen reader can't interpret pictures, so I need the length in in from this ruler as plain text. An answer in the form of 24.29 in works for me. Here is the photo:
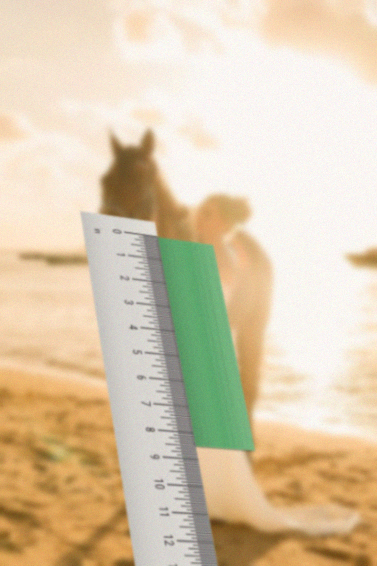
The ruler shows 8.5 in
